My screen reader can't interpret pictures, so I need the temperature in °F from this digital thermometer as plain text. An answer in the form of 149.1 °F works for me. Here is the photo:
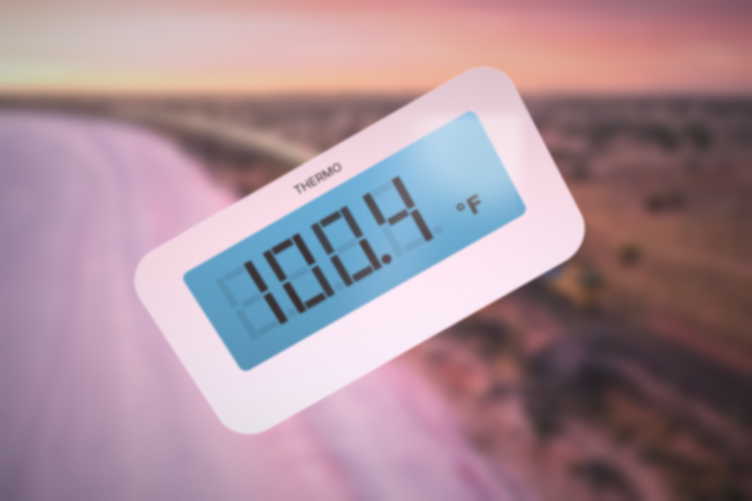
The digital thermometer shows 100.4 °F
